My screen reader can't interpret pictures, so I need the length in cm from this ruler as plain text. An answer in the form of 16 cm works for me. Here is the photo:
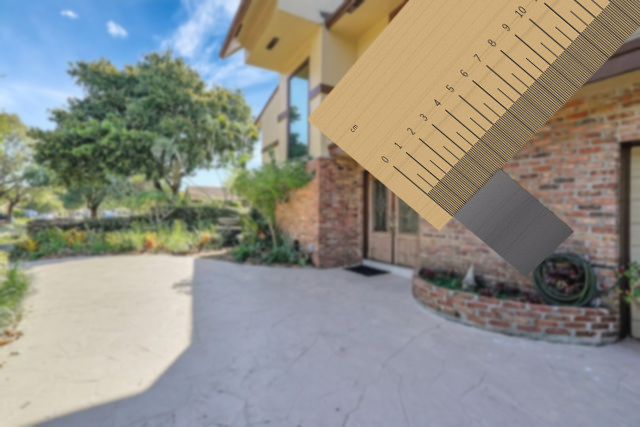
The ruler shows 3.5 cm
